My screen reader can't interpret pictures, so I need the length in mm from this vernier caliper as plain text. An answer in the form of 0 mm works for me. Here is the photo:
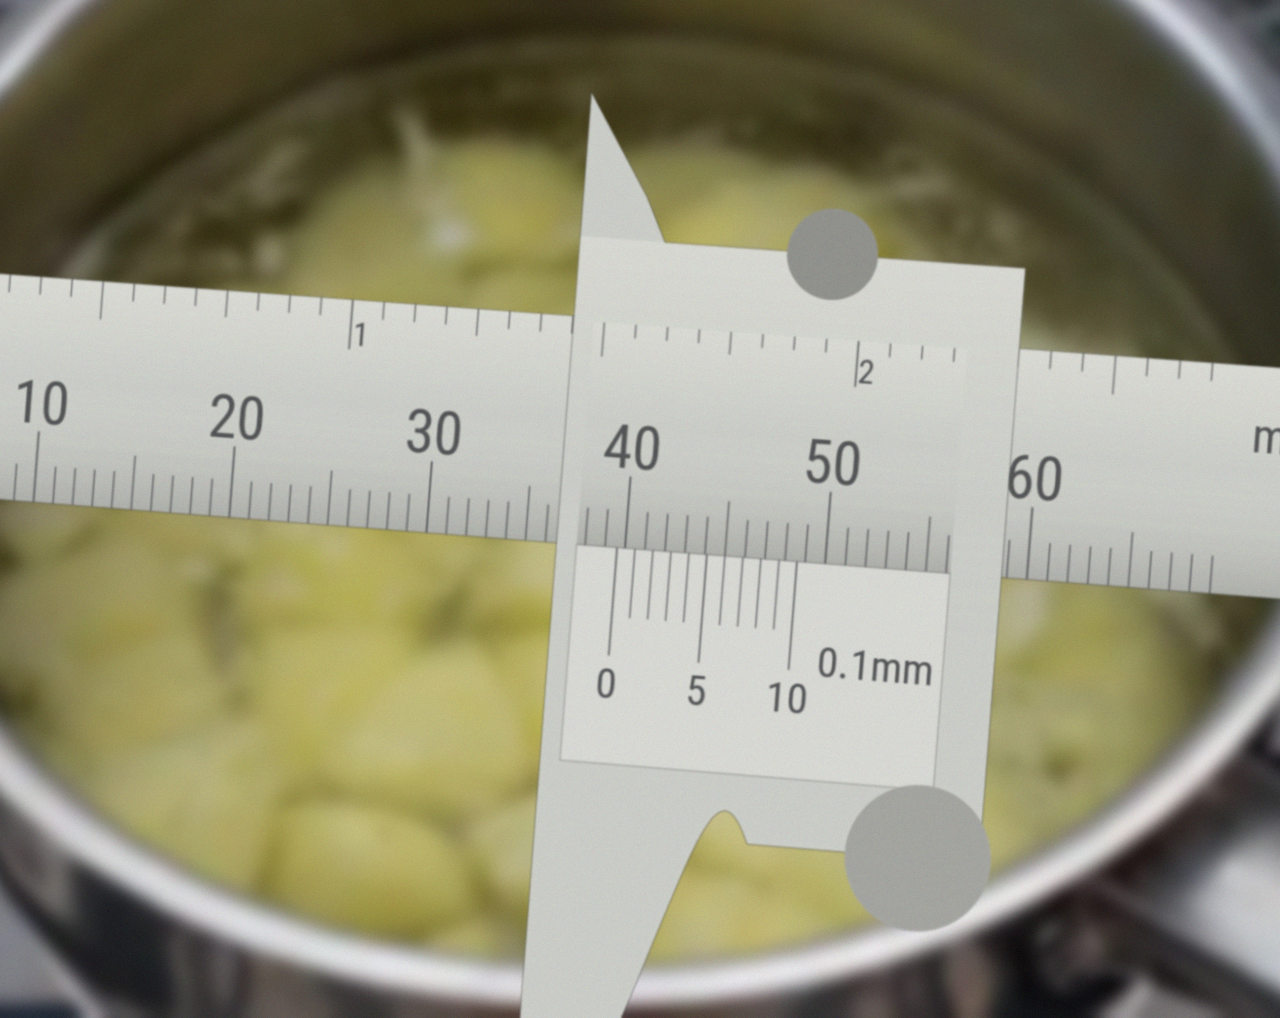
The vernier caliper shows 39.6 mm
